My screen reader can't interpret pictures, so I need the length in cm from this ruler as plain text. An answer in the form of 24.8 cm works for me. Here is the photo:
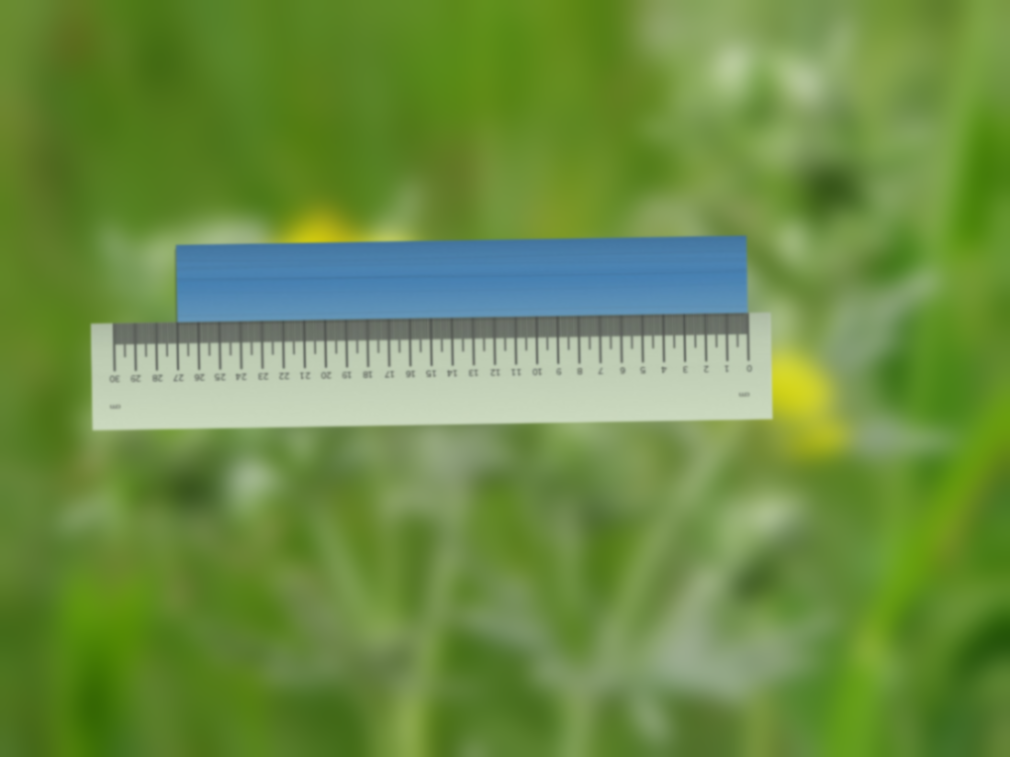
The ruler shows 27 cm
